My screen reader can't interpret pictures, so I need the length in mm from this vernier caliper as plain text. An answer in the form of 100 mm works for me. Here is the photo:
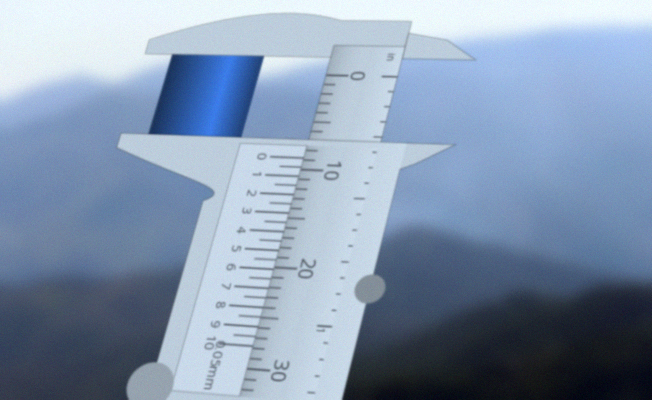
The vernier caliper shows 8.8 mm
